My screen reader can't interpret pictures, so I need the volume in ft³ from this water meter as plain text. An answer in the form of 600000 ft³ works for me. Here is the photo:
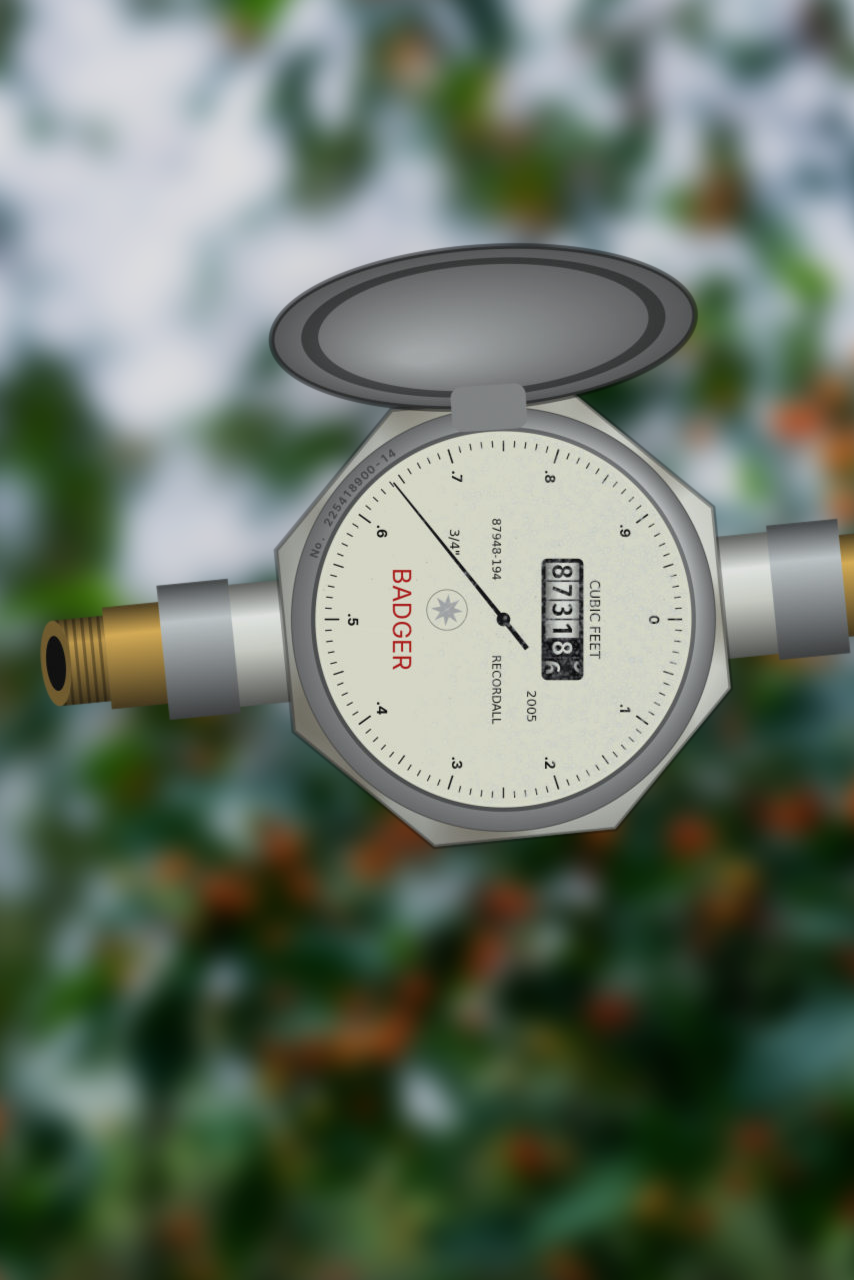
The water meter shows 873185.64 ft³
